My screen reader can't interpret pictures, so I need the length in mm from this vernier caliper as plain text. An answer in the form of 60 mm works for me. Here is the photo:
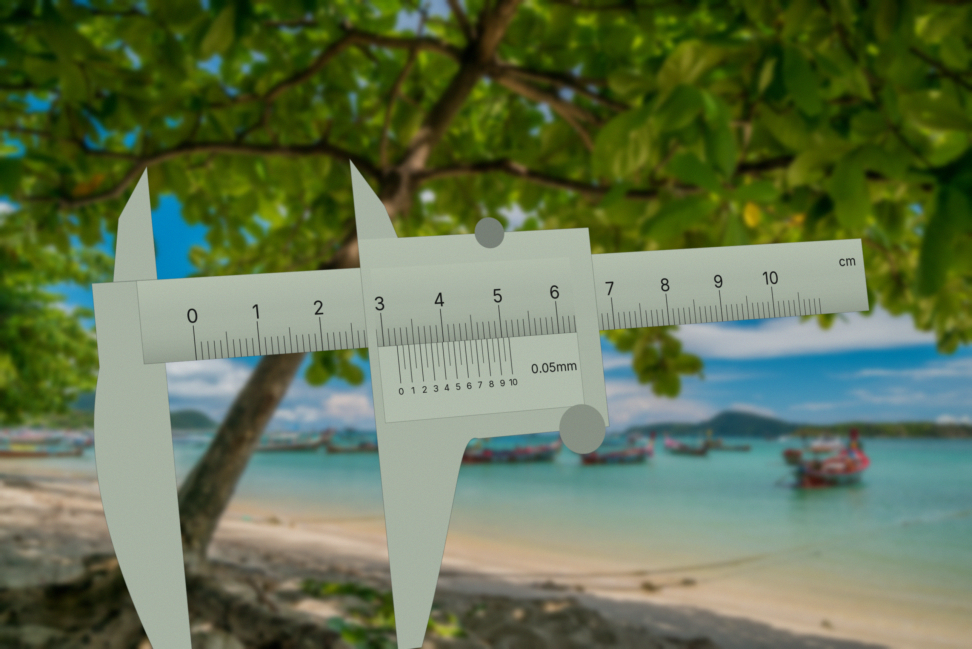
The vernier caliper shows 32.2 mm
